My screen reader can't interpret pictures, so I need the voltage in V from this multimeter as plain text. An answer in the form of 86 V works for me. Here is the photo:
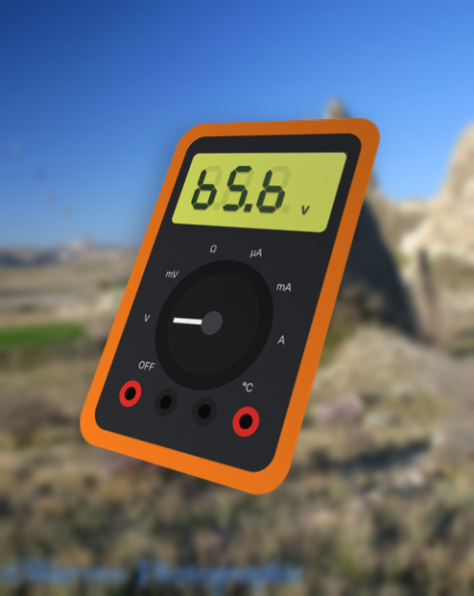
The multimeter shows 65.6 V
